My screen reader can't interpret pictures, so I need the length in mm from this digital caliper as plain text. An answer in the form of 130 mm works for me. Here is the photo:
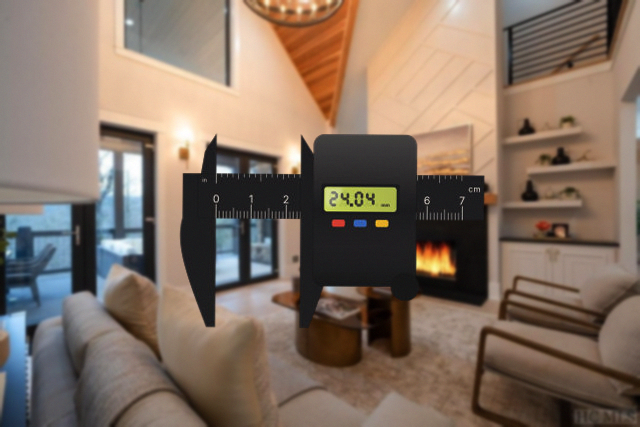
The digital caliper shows 24.04 mm
